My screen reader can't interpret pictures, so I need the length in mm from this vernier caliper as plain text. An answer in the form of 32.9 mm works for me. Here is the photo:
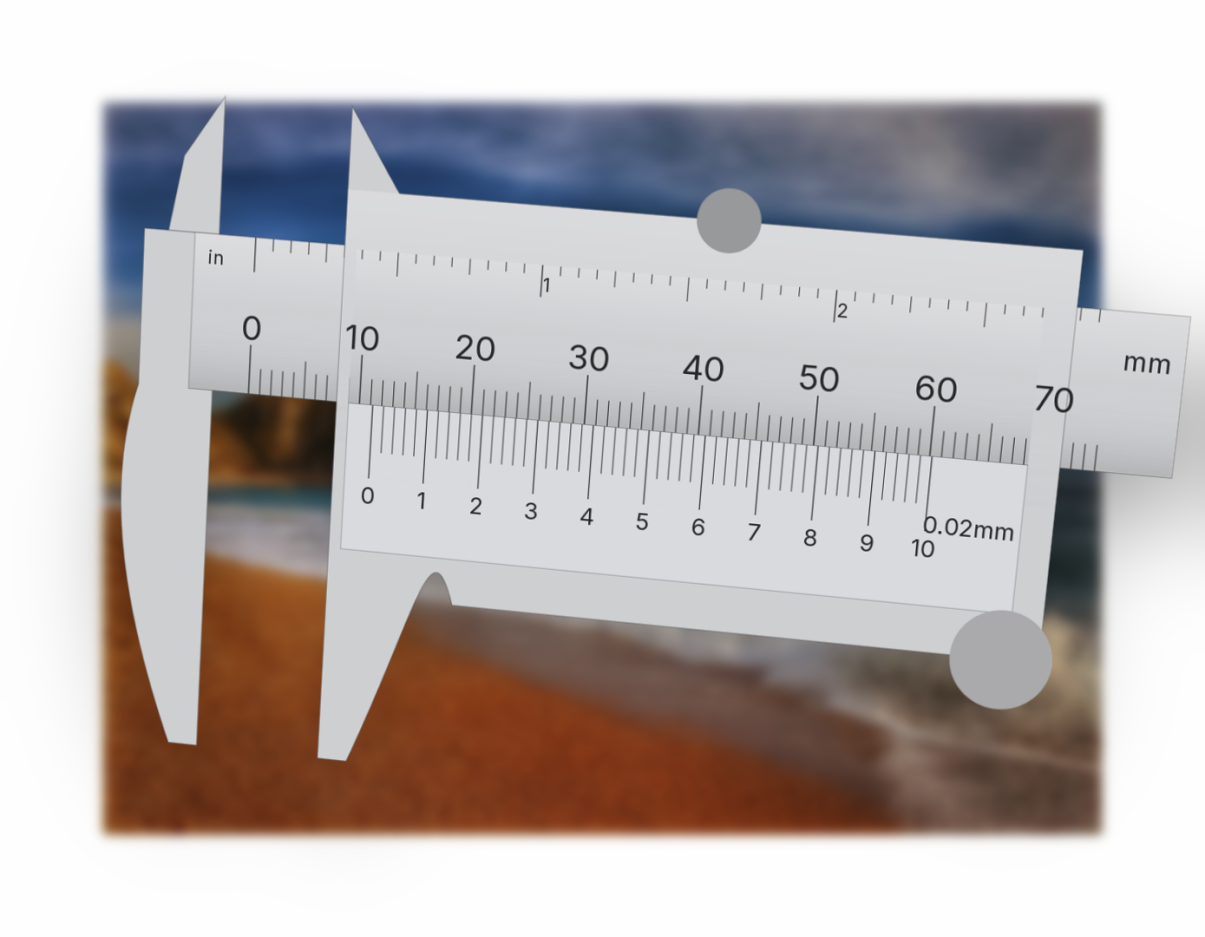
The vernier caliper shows 11.2 mm
